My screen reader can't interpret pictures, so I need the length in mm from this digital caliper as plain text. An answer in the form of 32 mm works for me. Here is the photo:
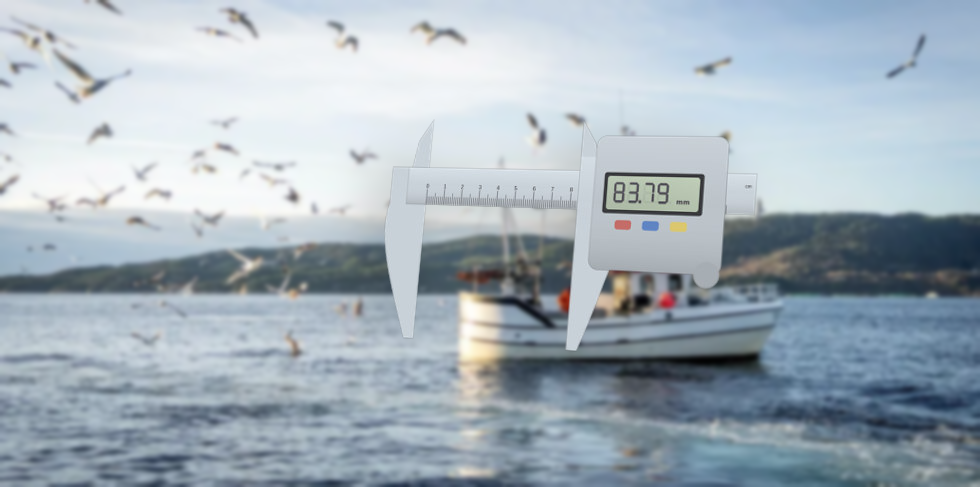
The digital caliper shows 83.79 mm
